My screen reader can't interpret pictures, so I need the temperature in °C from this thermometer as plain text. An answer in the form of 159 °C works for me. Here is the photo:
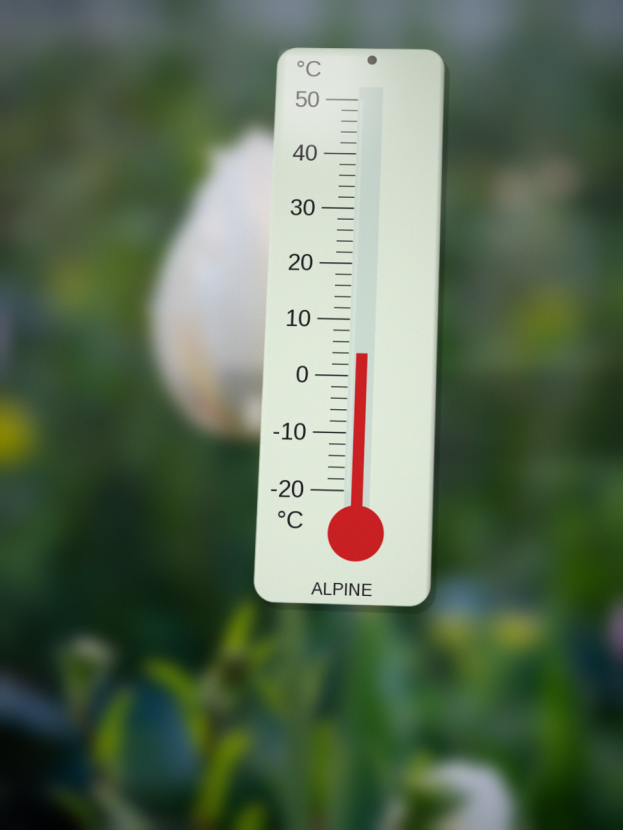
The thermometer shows 4 °C
